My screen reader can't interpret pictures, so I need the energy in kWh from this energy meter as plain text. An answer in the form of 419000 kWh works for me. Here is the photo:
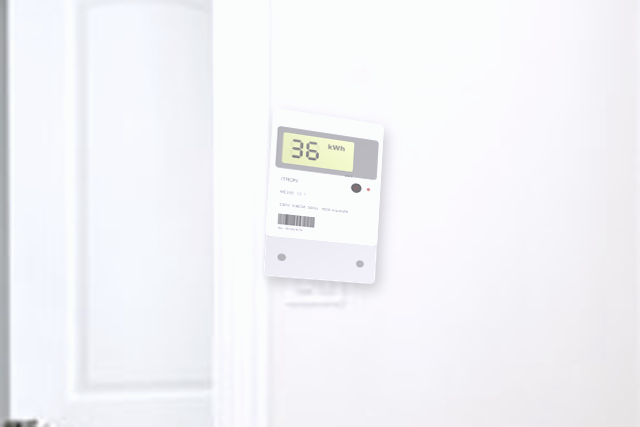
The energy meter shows 36 kWh
